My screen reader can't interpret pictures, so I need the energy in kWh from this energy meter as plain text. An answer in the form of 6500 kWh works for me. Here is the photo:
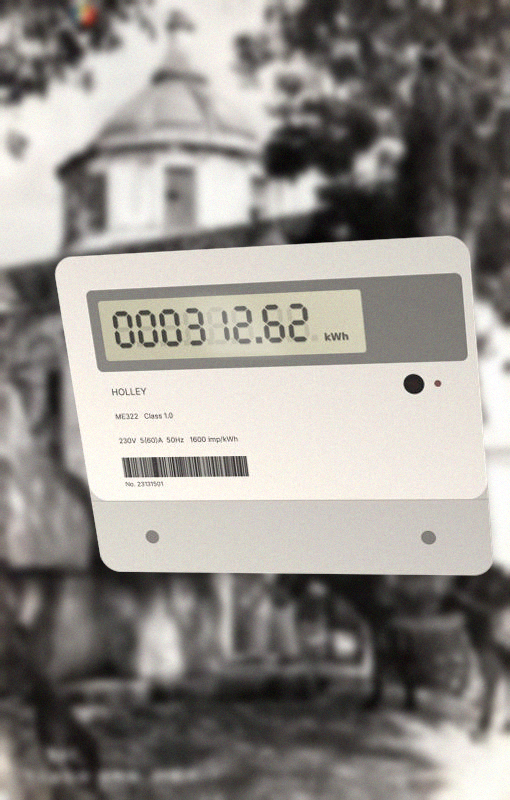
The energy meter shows 312.62 kWh
